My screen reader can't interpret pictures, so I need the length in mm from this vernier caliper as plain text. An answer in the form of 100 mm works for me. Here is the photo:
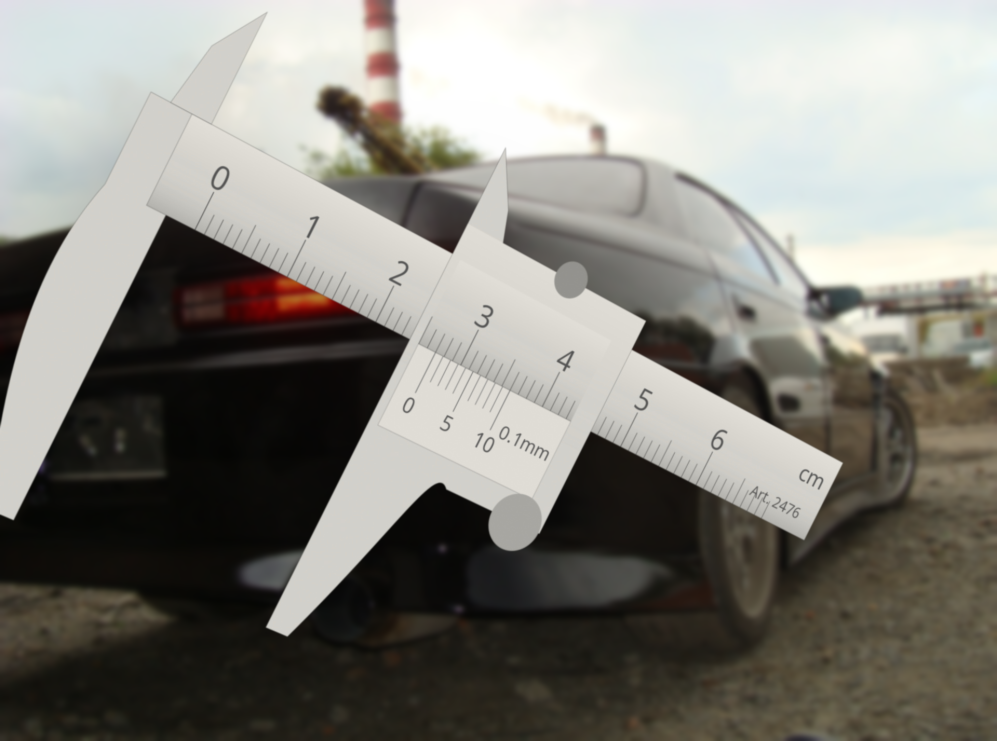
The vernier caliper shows 27.0 mm
